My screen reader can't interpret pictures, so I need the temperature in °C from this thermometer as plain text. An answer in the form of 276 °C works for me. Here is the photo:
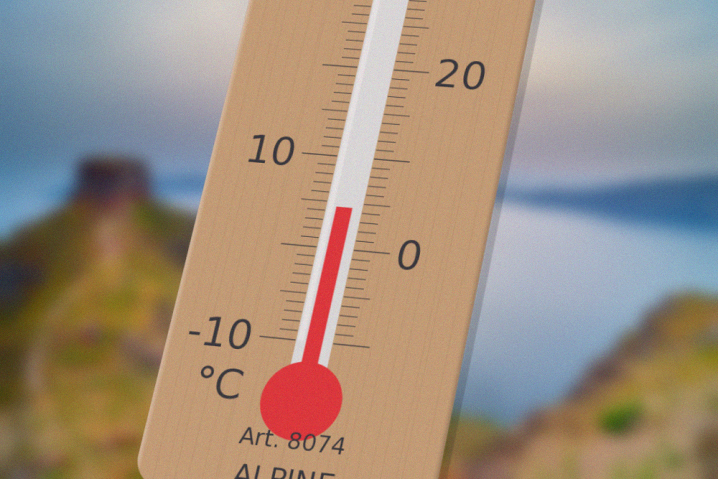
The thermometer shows 4.5 °C
